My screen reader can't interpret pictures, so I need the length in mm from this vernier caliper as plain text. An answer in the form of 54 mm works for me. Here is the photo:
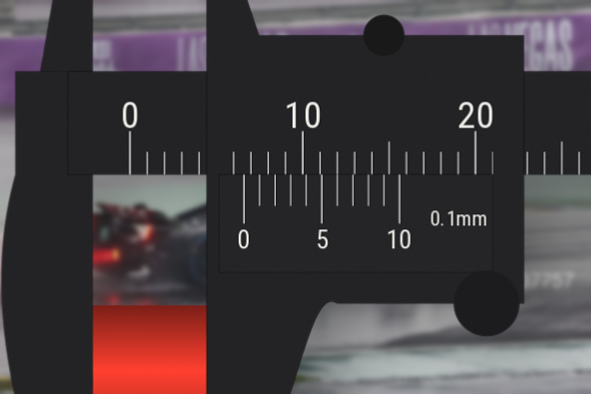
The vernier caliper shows 6.6 mm
